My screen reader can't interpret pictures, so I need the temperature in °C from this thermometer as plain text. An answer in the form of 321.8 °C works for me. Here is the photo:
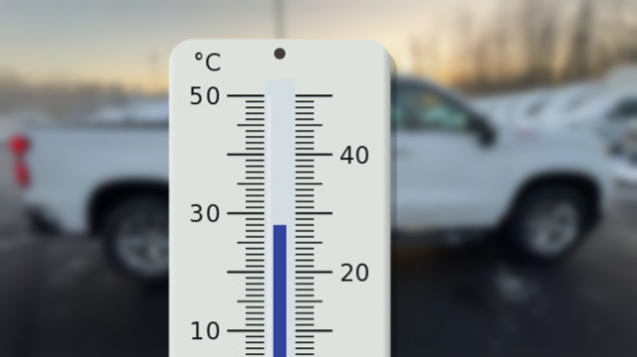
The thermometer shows 28 °C
